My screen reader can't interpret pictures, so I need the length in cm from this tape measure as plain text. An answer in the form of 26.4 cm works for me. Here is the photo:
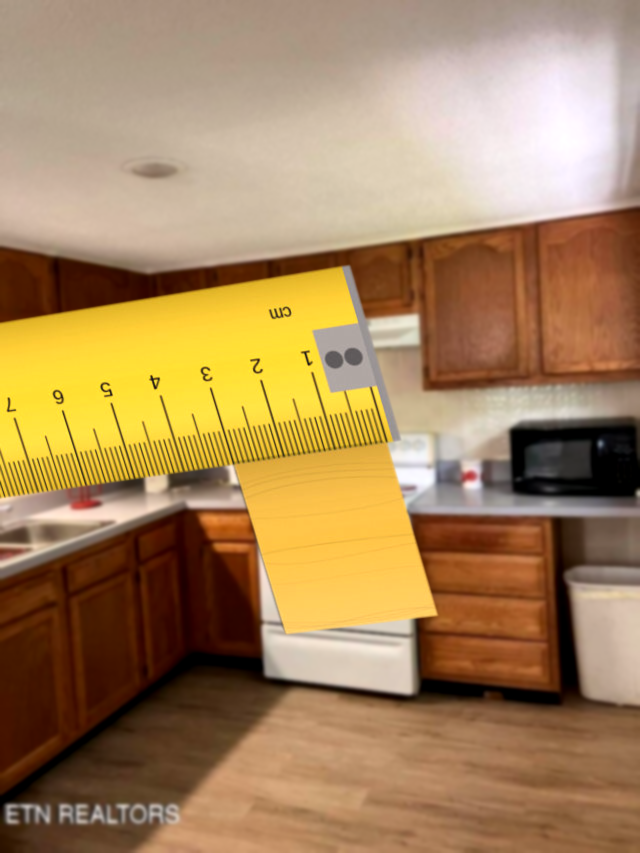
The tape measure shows 3 cm
